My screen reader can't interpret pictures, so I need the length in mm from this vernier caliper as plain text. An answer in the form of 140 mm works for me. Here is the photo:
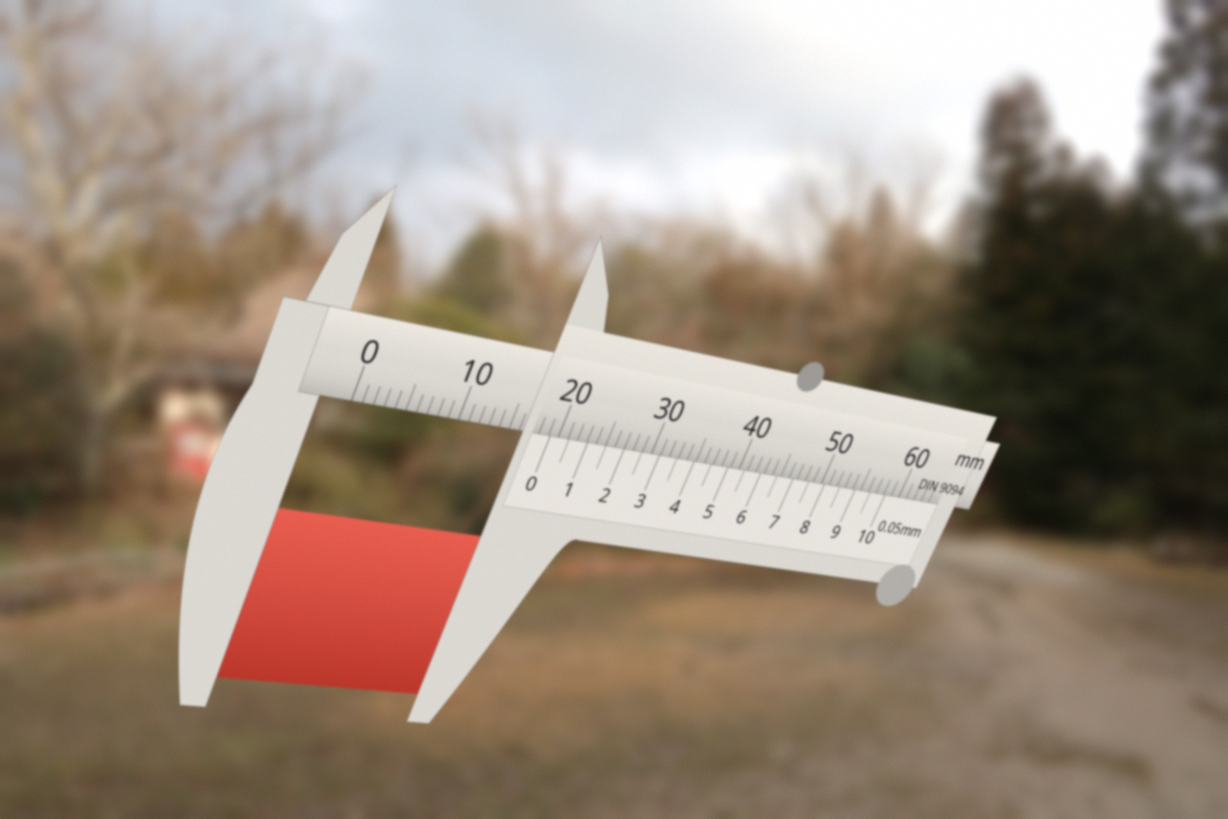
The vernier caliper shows 19.2 mm
